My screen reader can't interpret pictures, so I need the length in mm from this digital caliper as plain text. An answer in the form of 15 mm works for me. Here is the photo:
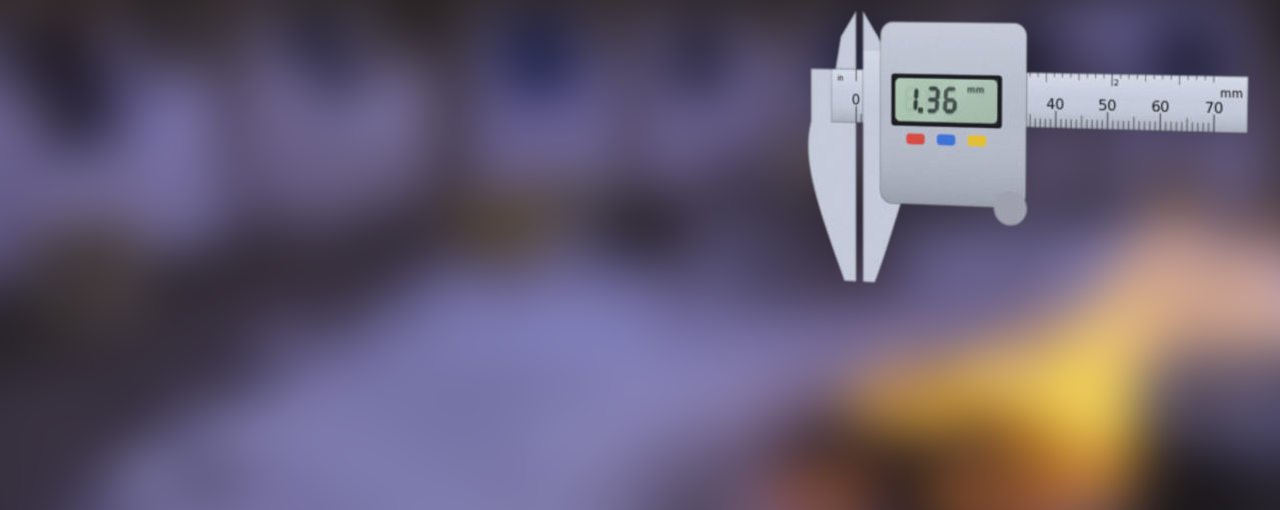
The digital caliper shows 1.36 mm
